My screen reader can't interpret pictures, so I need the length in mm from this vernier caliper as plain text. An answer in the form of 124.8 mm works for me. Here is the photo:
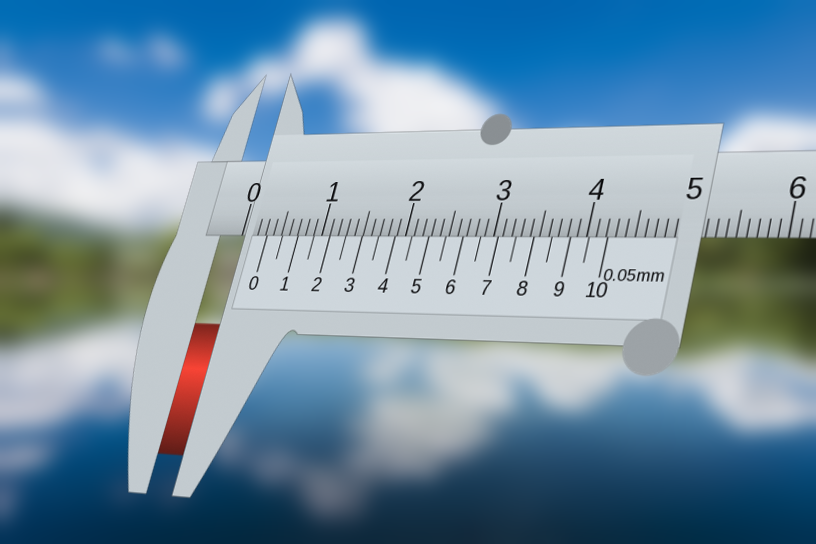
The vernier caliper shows 3.2 mm
